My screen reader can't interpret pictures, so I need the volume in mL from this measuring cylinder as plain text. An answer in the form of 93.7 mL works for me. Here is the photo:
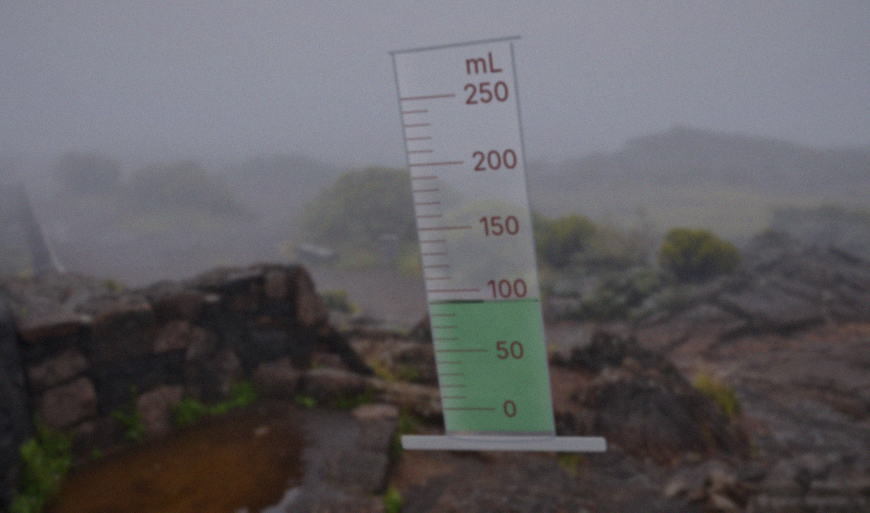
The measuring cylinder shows 90 mL
